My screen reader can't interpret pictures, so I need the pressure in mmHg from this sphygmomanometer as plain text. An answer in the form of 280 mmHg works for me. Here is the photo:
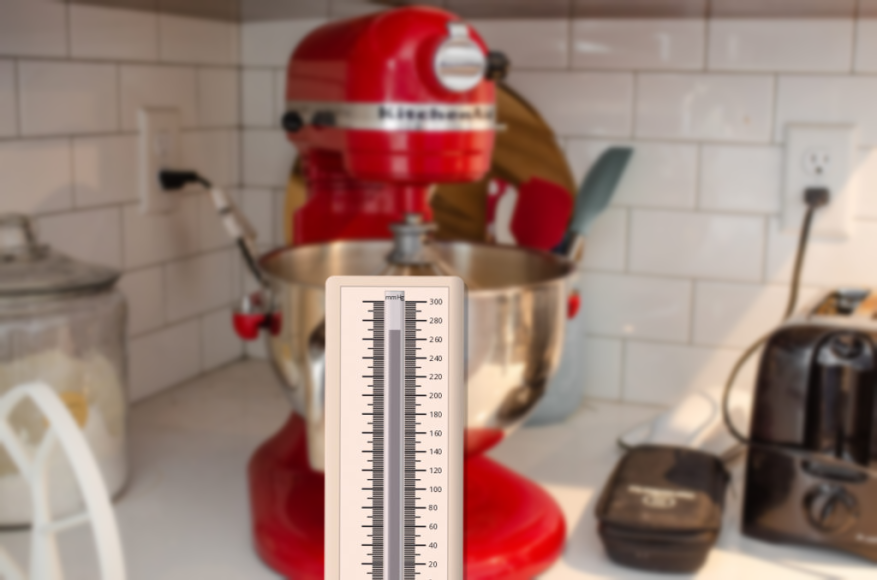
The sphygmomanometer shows 270 mmHg
